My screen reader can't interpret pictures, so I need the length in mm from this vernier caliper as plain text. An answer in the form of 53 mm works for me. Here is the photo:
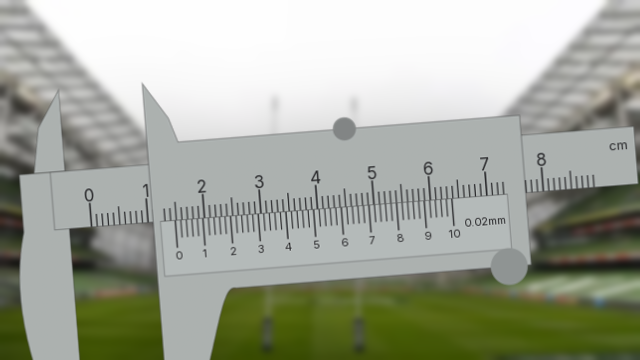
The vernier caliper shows 14.8 mm
